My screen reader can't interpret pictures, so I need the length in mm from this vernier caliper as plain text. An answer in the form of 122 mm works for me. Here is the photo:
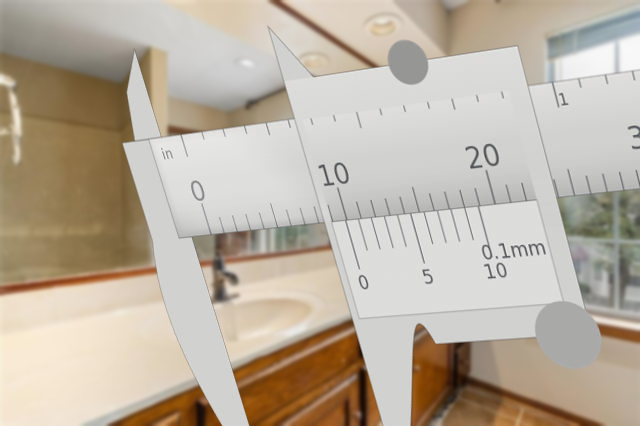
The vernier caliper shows 9.9 mm
